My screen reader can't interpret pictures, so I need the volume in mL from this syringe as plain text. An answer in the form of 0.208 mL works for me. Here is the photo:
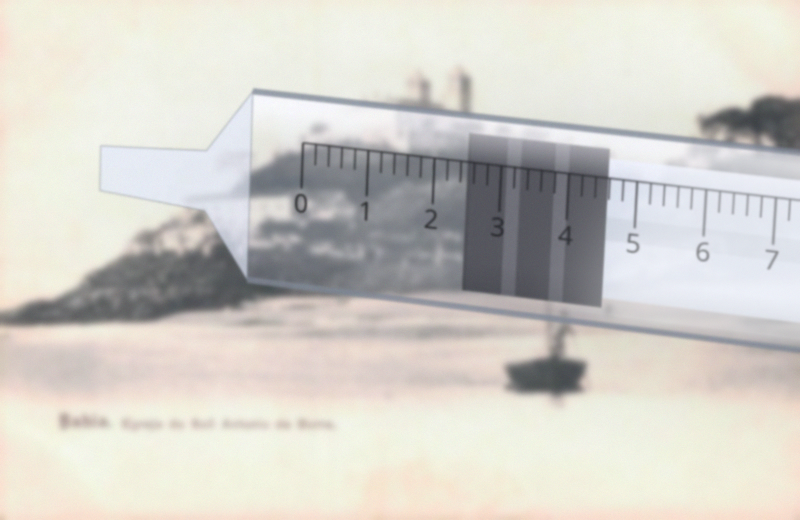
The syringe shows 2.5 mL
